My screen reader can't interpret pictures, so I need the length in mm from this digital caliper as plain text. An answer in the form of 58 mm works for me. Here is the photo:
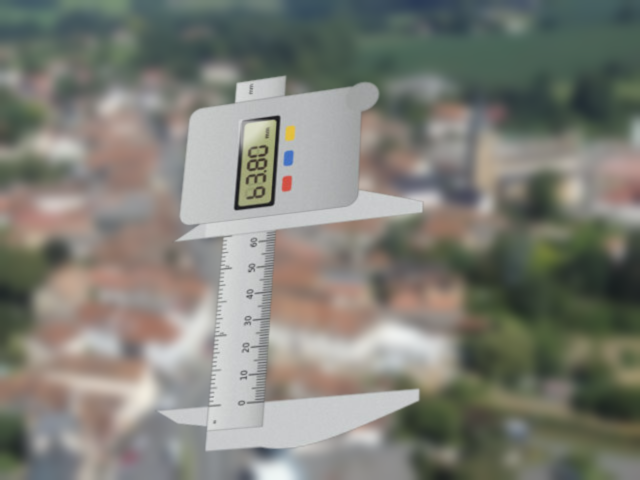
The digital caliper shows 63.80 mm
